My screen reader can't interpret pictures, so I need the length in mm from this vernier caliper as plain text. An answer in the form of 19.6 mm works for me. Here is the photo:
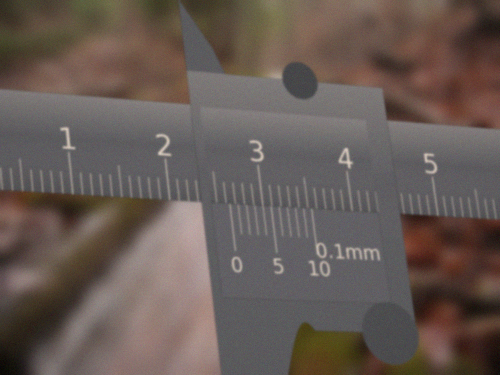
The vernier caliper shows 26.4 mm
